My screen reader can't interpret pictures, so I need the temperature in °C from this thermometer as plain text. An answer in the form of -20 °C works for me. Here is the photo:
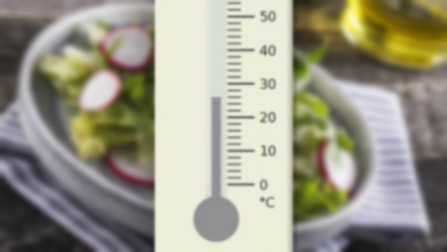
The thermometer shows 26 °C
